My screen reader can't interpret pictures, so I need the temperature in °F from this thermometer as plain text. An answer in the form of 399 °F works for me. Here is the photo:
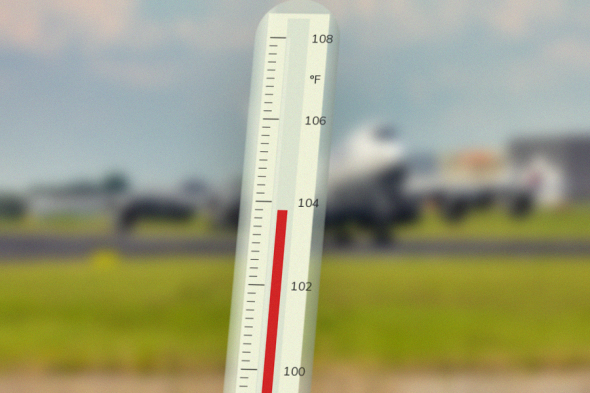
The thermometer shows 103.8 °F
